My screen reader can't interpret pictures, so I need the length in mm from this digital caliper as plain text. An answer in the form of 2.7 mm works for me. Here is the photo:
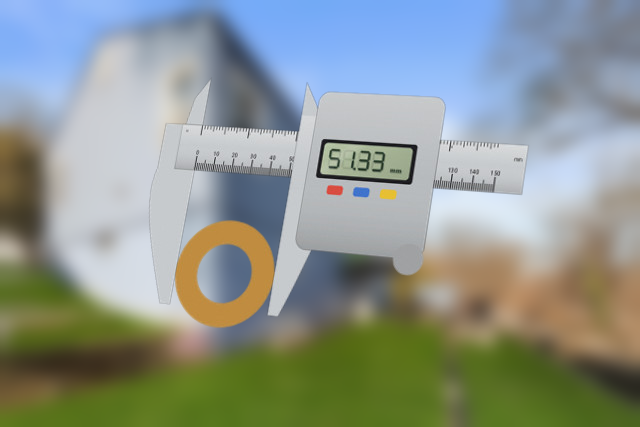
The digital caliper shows 51.33 mm
